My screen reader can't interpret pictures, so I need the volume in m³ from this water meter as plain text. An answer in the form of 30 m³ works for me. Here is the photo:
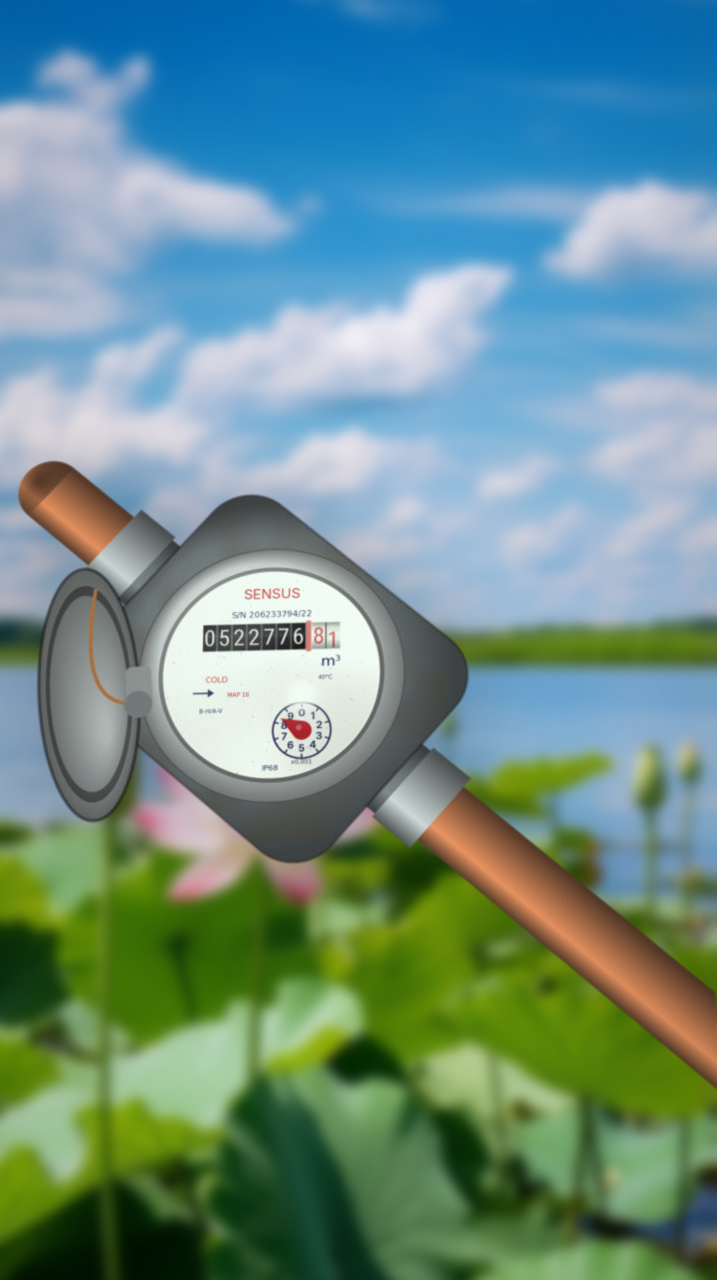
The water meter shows 522776.808 m³
